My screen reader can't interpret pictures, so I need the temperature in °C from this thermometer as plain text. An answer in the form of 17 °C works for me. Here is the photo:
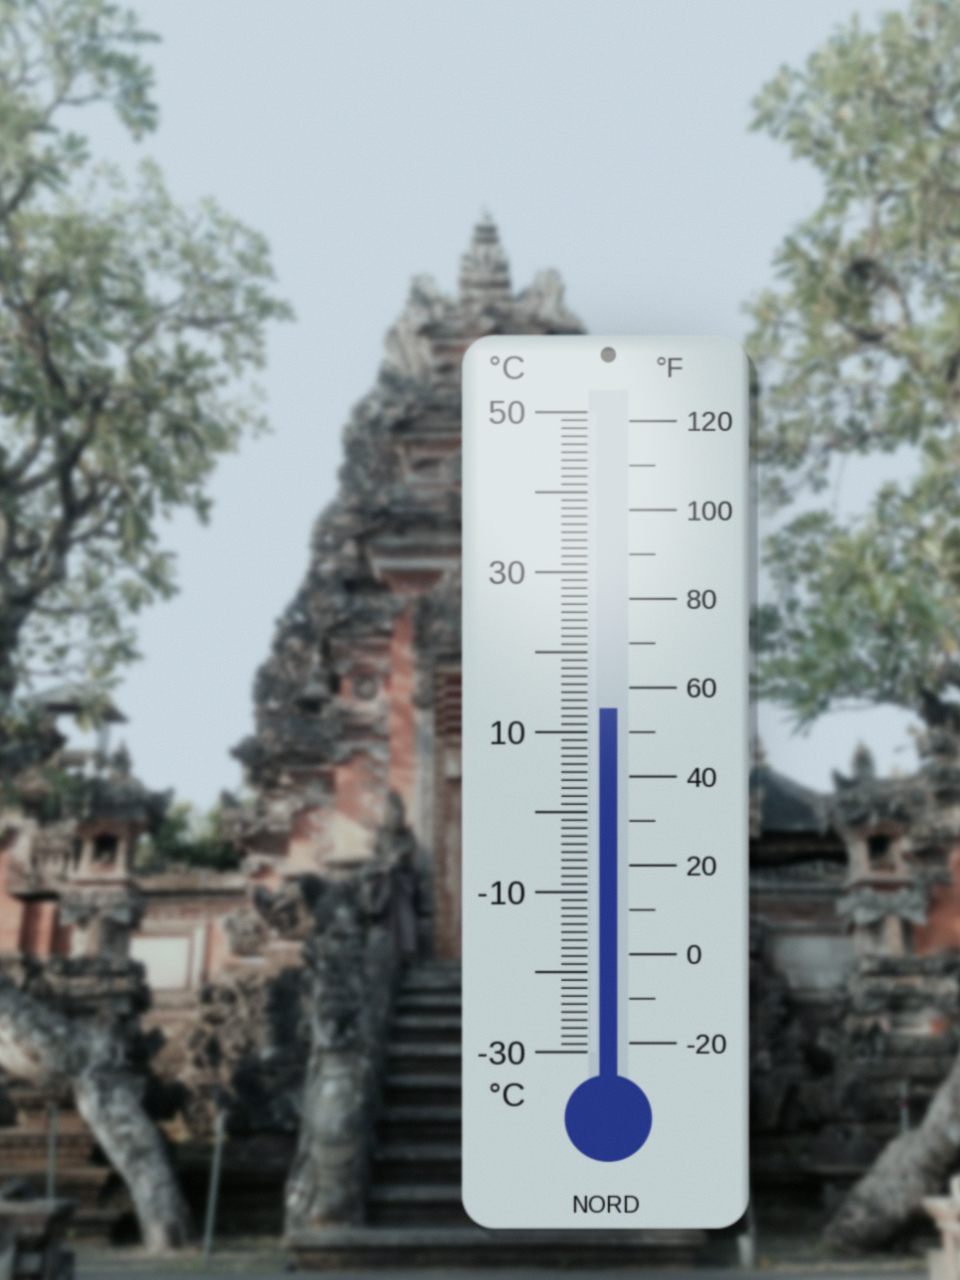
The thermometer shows 13 °C
